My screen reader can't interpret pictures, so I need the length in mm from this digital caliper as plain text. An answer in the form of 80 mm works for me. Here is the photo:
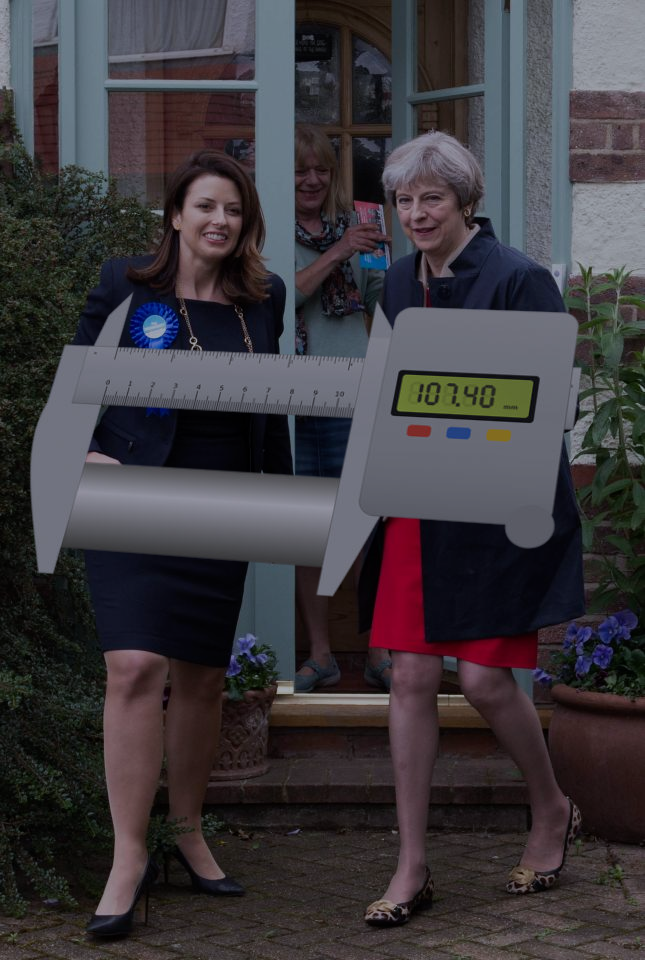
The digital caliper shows 107.40 mm
